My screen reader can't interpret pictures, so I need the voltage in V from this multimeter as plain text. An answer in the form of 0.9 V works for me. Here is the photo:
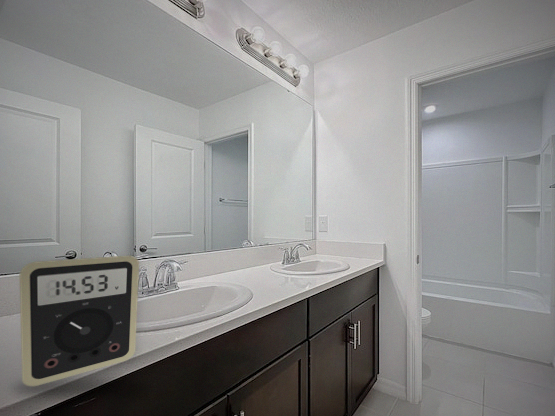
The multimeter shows 14.53 V
